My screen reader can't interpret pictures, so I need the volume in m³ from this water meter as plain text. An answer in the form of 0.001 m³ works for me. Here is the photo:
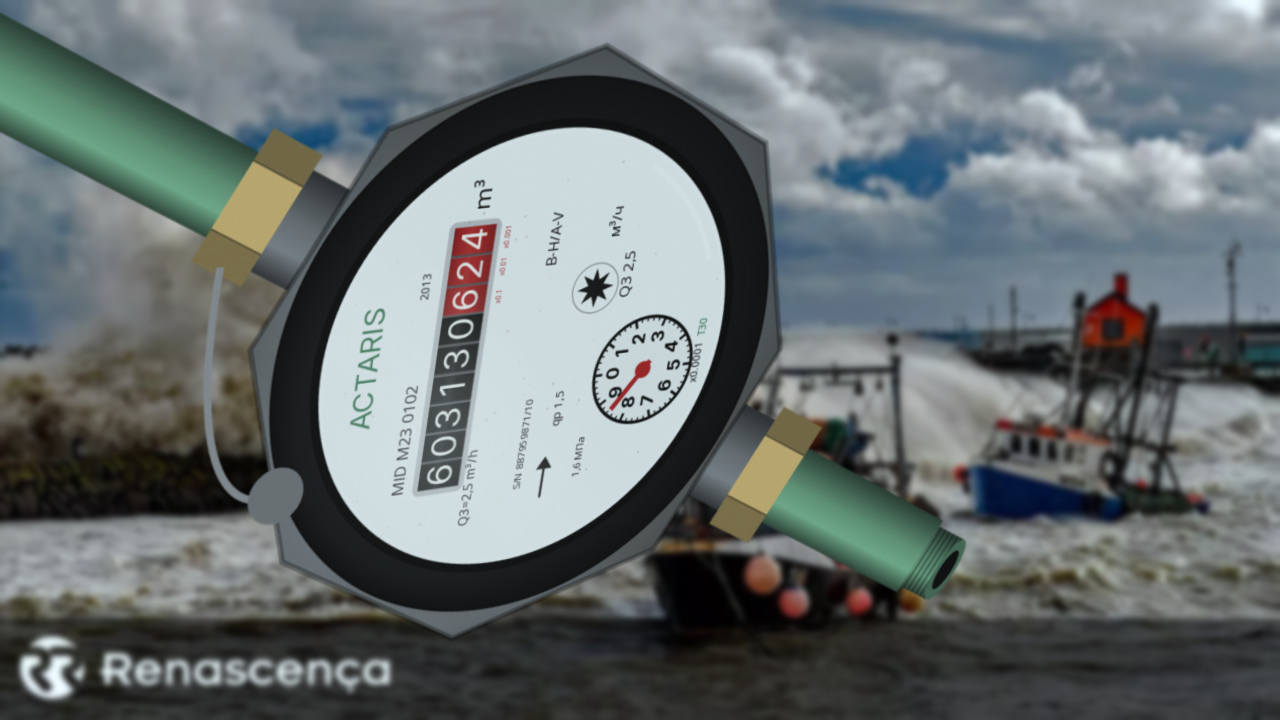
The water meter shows 603130.6248 m³
